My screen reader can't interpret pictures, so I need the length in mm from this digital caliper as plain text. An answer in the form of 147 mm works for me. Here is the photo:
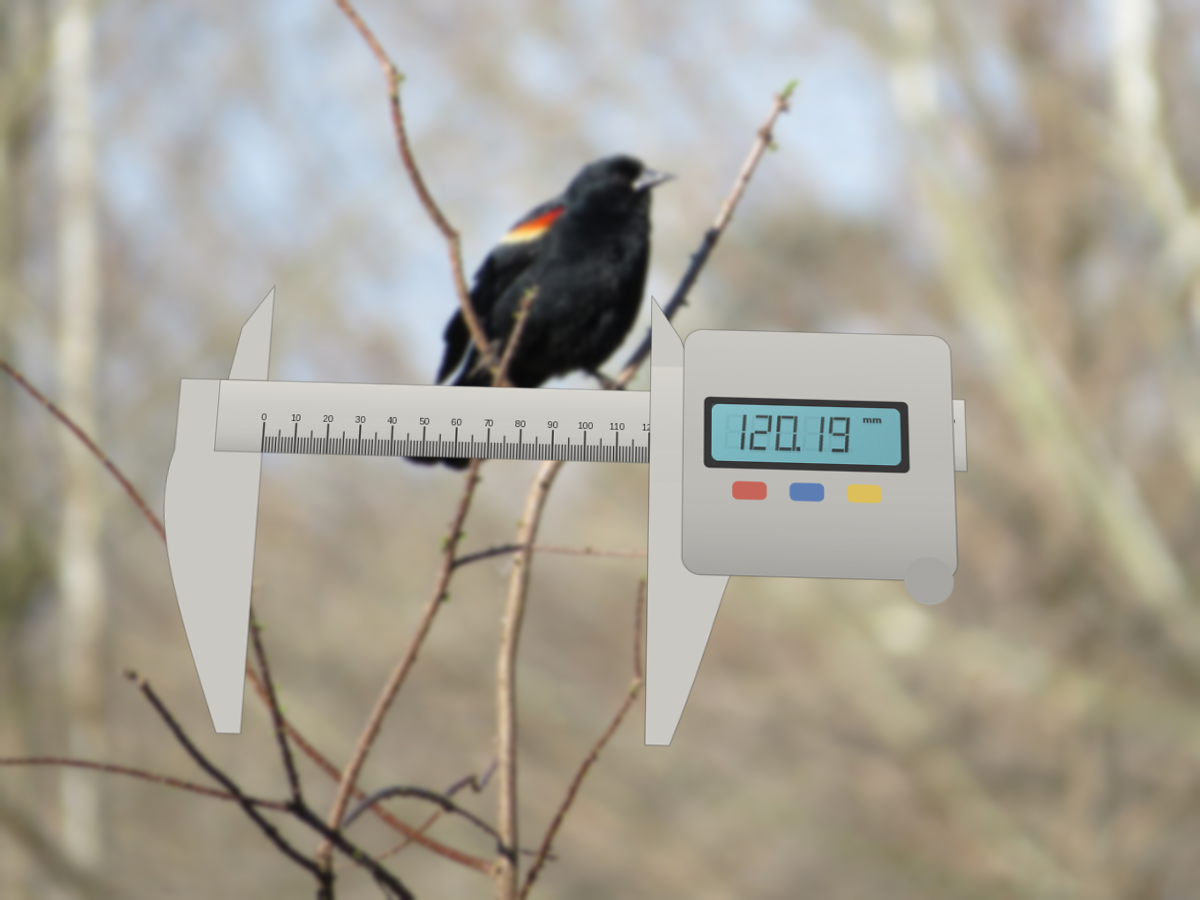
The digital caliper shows 120.19 mm
